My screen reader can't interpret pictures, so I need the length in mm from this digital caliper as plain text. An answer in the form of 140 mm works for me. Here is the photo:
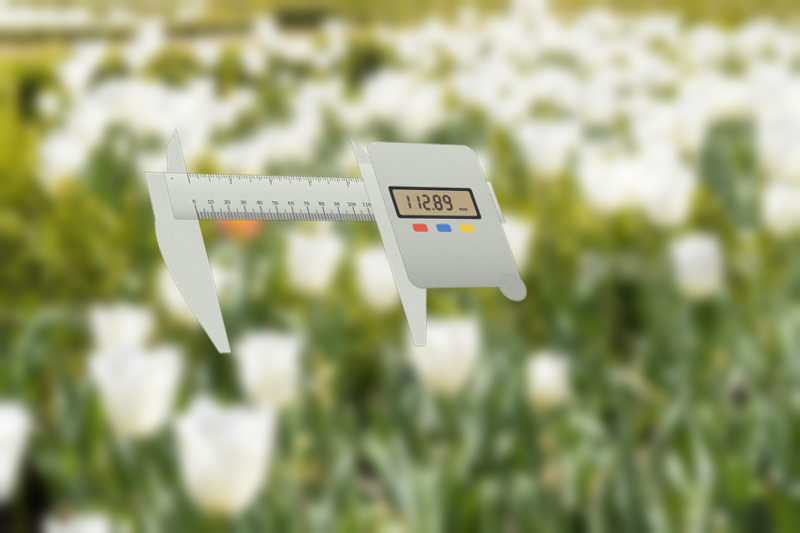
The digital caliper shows 112.89 mm
